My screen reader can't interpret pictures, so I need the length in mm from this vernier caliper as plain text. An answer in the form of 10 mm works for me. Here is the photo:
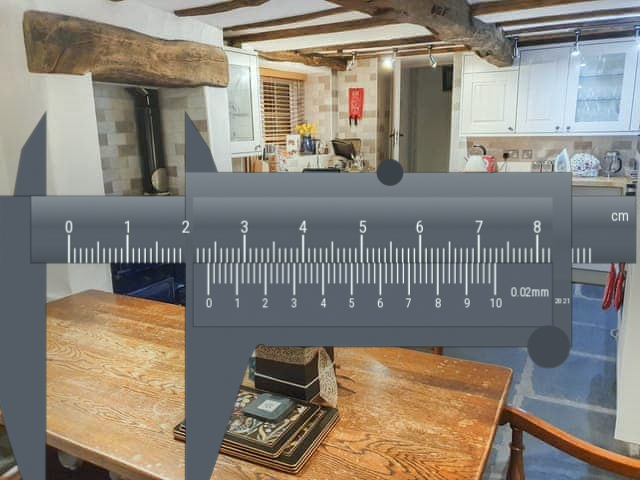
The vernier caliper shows 23.8 mm
